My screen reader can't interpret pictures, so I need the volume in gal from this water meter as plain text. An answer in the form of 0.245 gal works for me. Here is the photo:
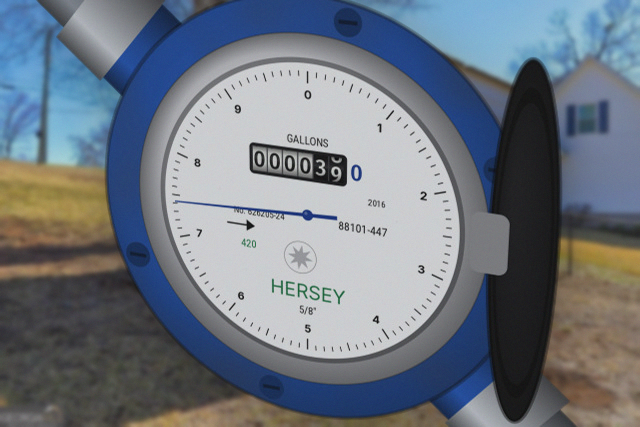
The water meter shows 387.4 gal
